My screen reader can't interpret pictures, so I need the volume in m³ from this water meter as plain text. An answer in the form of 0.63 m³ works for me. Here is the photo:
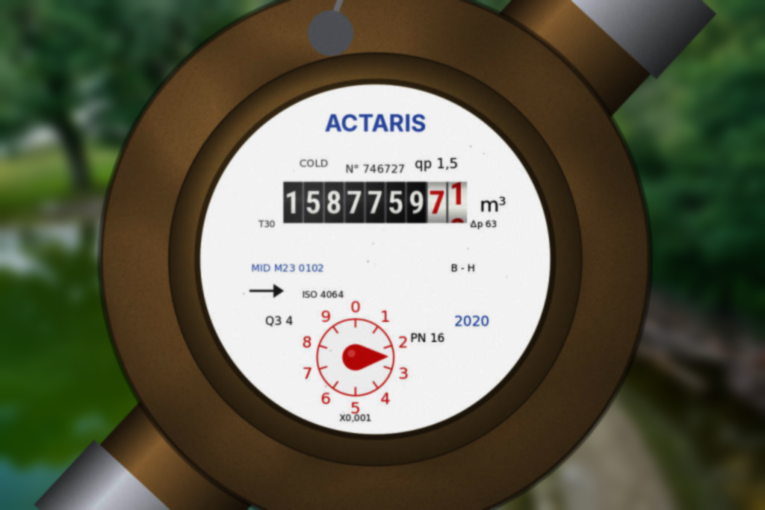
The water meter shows 1587759.712 m³
